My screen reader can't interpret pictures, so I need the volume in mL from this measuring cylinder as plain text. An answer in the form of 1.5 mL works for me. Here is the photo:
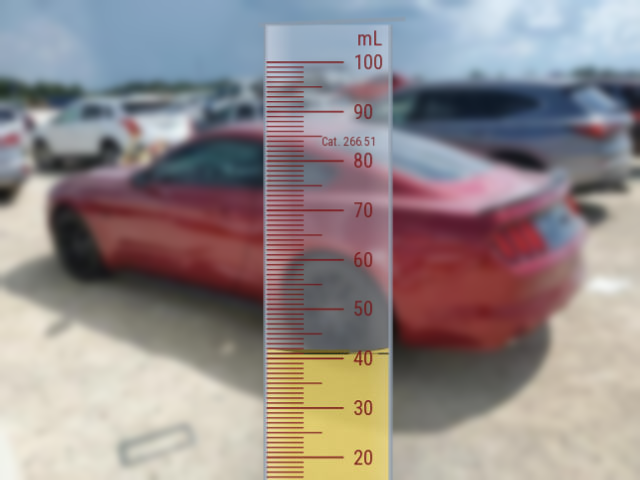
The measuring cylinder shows 41 mL
